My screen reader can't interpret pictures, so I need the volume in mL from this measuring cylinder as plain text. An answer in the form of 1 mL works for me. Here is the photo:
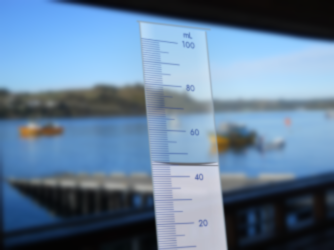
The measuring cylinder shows 45 mL
